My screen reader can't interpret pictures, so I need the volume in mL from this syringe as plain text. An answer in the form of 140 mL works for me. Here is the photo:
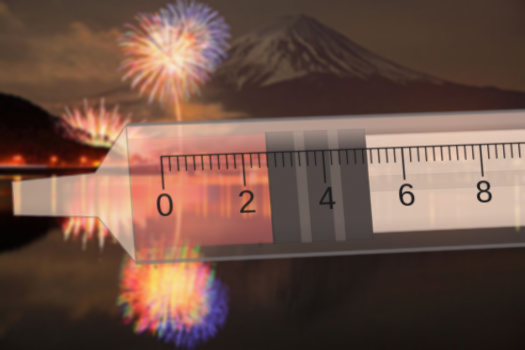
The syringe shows 2.6 mL
